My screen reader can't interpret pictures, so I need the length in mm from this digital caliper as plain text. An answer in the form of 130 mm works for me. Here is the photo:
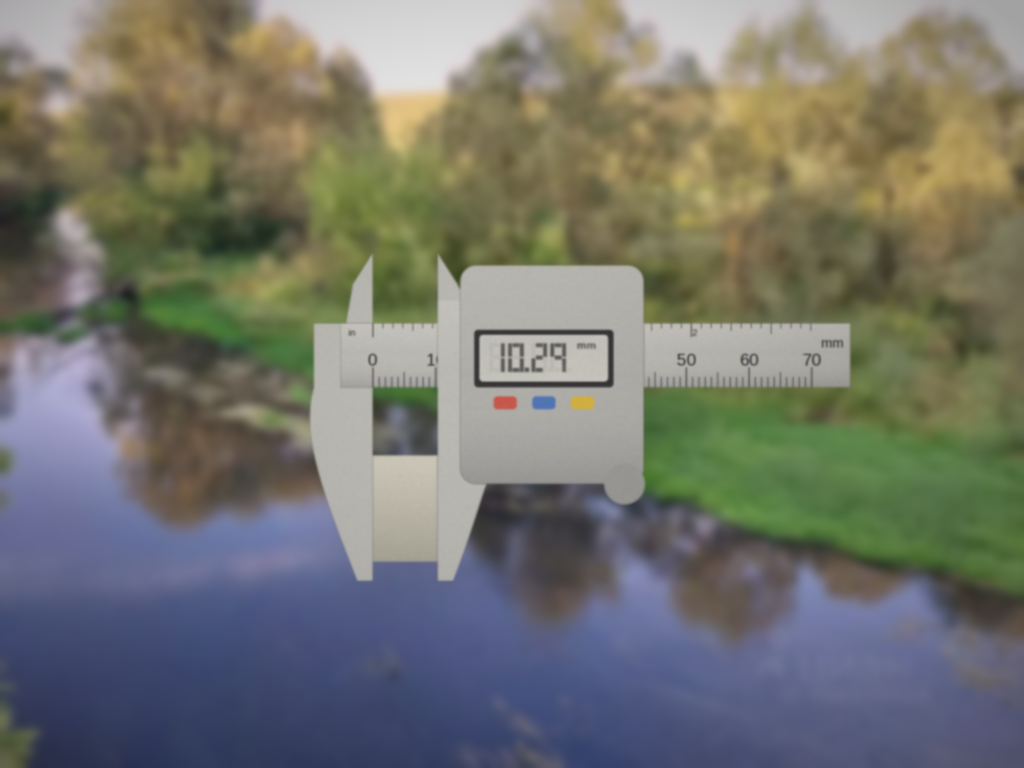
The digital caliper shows 10.29 mm
